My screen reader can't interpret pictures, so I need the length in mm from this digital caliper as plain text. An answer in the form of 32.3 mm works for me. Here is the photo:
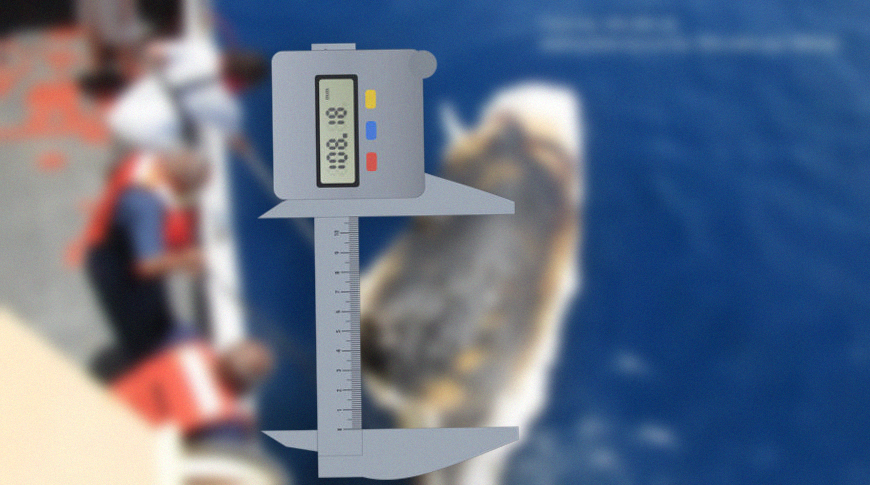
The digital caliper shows 108.18 mm
